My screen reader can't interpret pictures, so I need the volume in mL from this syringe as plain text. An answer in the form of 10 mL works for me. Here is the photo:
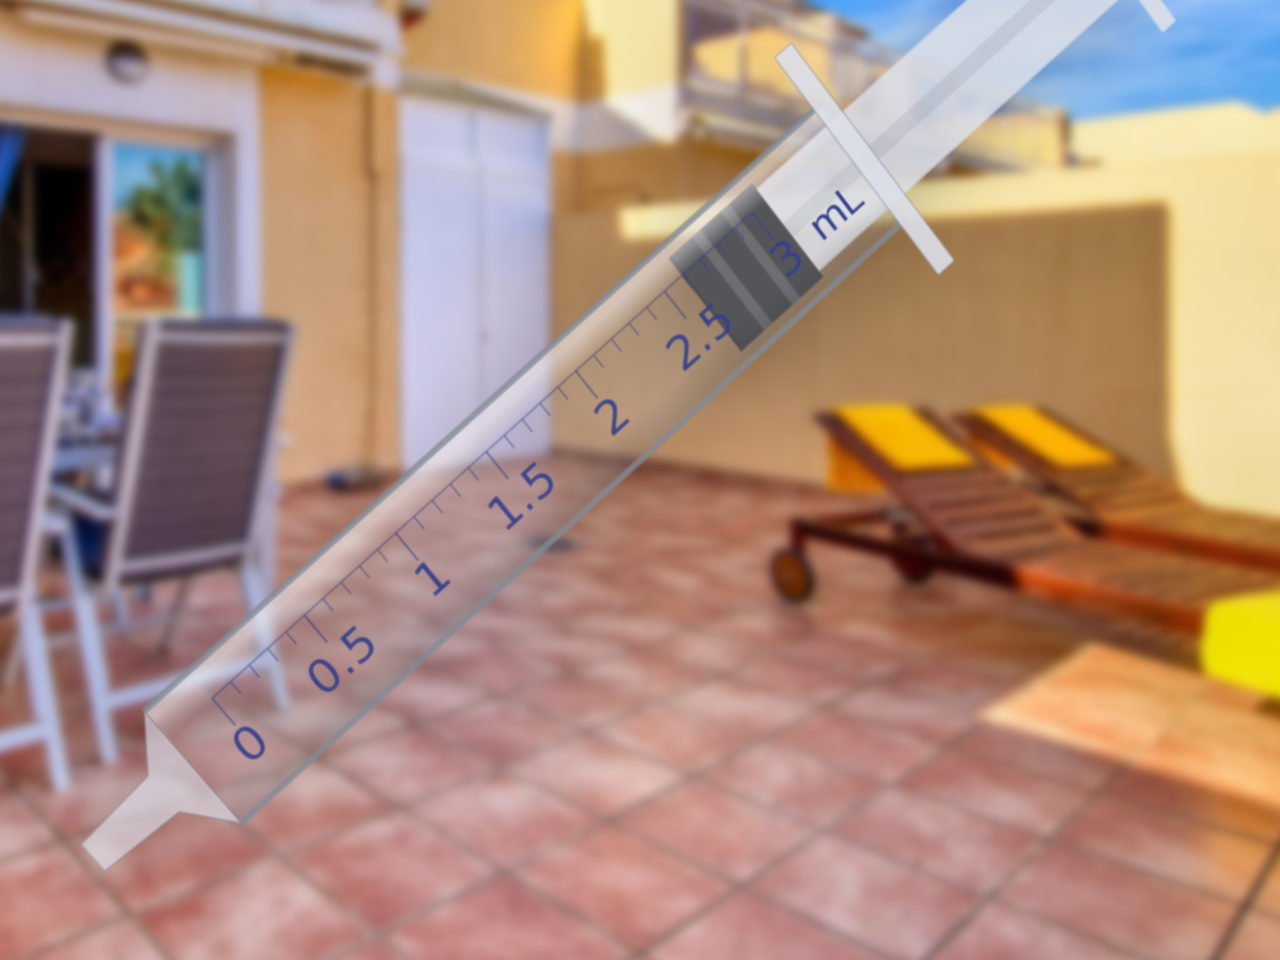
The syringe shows 2.6 mL
